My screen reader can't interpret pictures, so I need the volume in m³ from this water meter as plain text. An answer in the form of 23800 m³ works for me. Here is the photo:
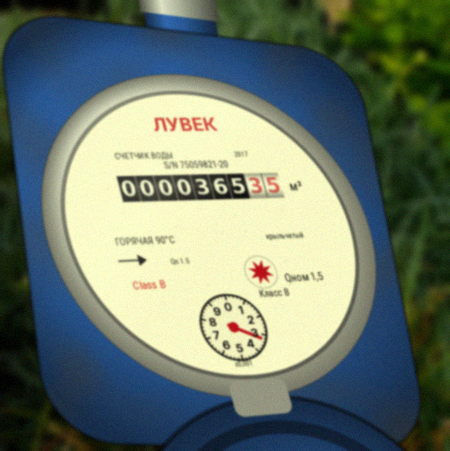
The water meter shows 365.353 m³
